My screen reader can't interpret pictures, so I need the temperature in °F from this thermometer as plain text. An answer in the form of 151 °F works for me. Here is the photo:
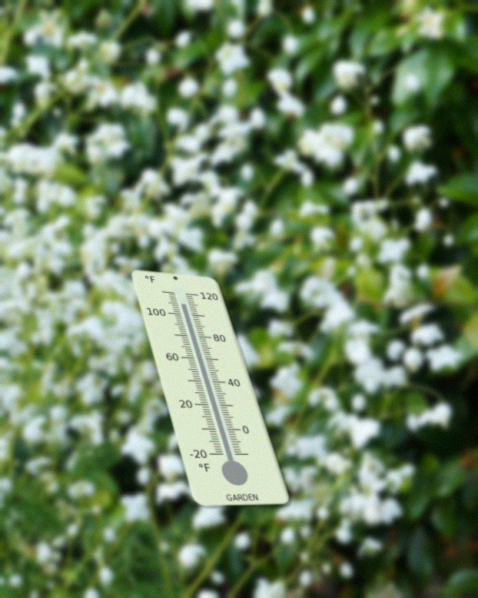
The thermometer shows 110 °F
